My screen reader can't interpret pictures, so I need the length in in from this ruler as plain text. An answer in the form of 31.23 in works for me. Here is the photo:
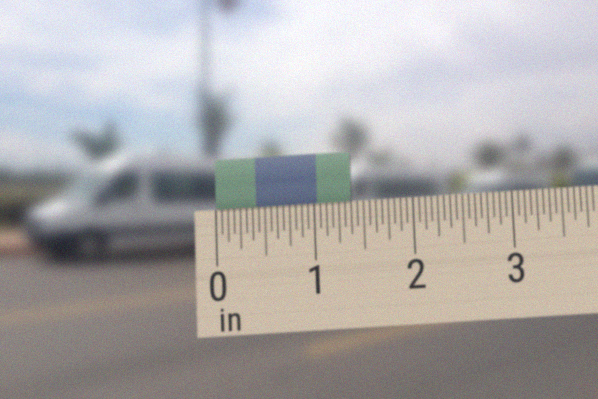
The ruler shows 1.375 in
